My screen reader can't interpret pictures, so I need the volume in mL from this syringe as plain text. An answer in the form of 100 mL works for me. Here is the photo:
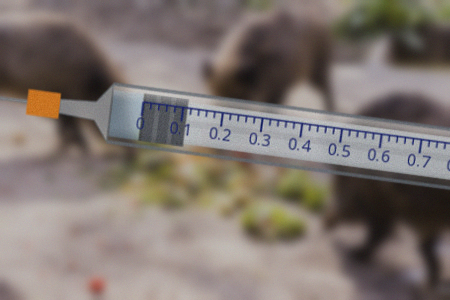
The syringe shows 0 mL
